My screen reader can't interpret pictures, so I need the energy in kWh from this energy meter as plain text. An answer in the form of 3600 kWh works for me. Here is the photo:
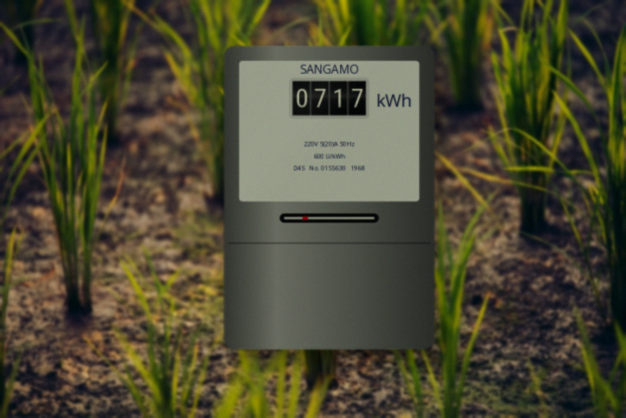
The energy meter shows 717 kWh
